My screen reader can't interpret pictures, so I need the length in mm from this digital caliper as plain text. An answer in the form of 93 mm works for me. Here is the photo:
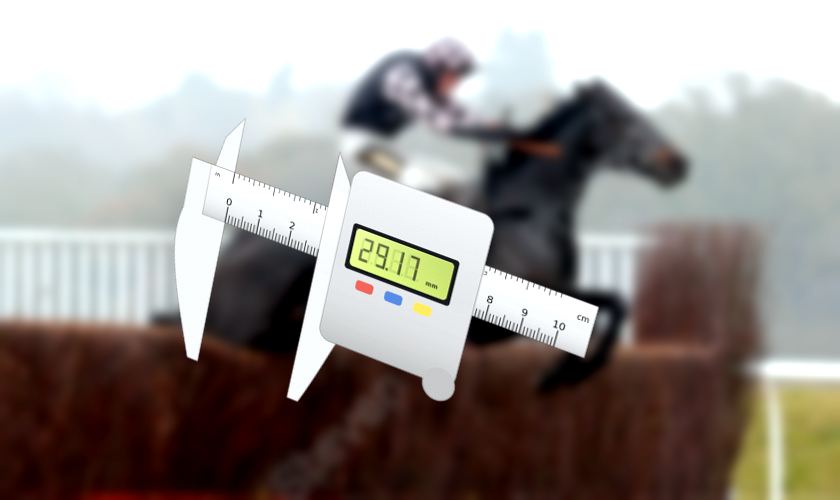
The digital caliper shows 29.17 mm
